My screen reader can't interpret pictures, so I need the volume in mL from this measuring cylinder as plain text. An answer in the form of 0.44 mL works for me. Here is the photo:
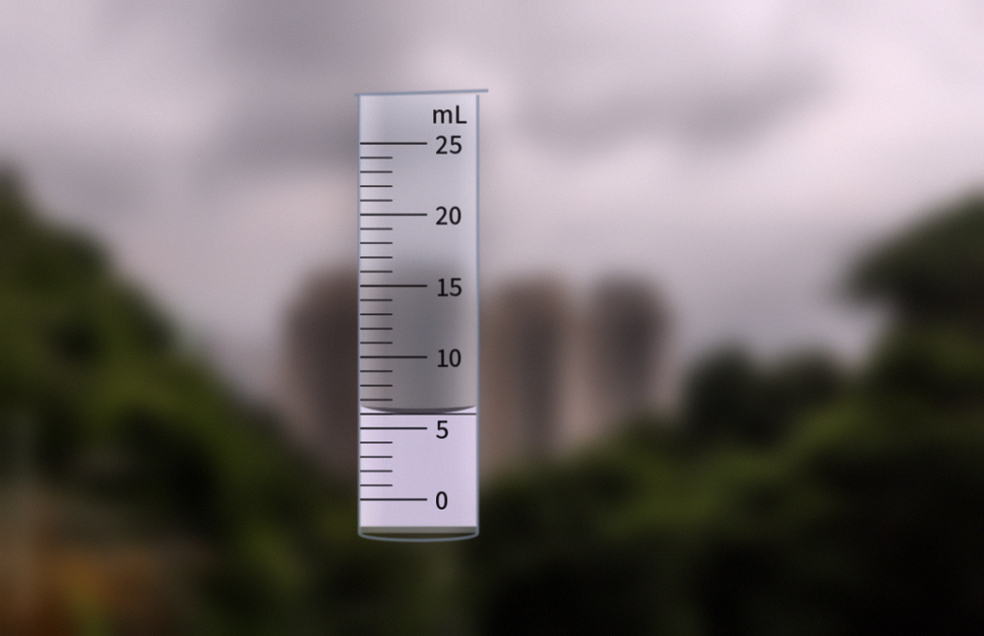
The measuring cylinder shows 6 mL
